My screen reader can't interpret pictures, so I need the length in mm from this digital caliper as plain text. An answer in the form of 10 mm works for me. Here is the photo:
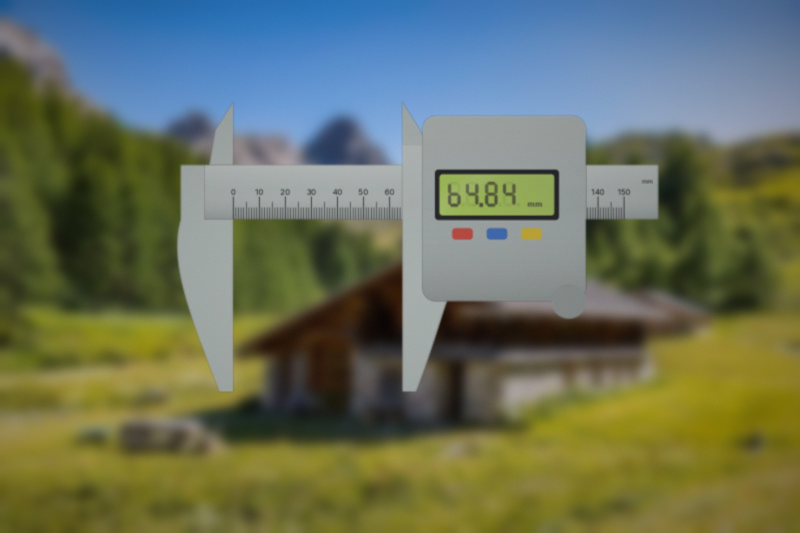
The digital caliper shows 64.84 mm
